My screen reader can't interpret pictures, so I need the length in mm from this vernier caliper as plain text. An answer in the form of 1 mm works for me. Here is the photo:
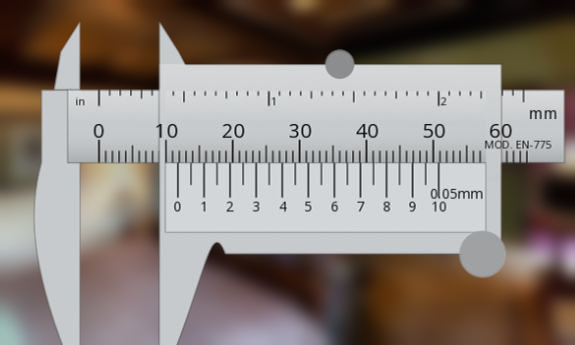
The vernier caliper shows 11.8 mm
